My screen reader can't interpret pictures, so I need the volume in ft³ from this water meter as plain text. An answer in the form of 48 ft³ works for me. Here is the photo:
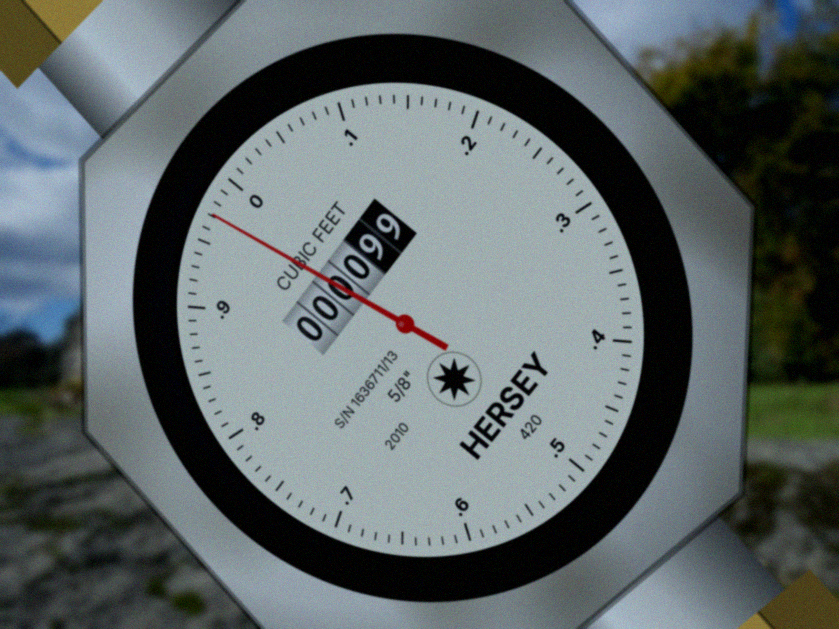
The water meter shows 98.97 ft³
